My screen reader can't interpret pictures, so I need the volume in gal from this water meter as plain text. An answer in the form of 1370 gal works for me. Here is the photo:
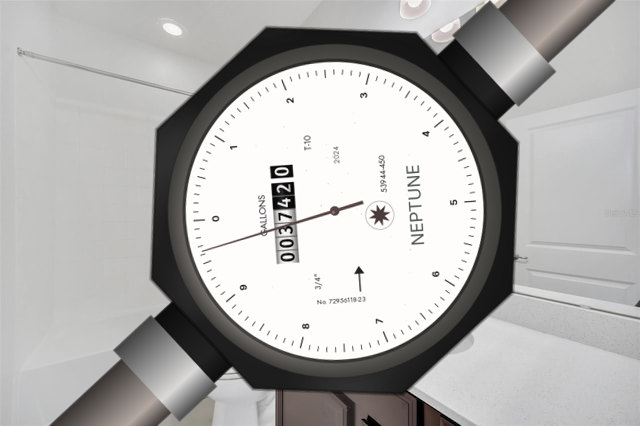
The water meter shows 37419.6 gal
